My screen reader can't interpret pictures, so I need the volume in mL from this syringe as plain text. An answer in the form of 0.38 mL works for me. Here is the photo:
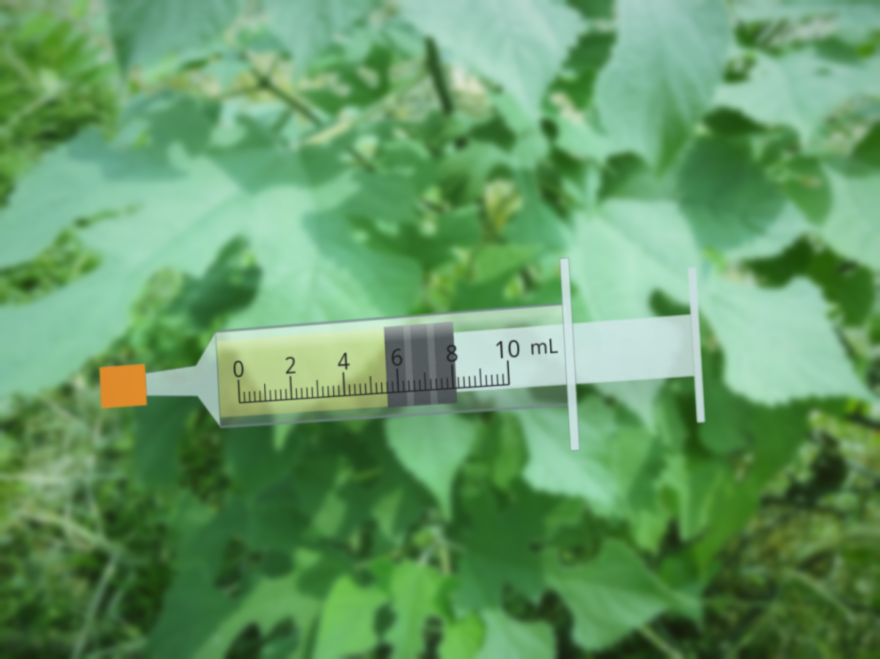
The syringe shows 5.6 mL
